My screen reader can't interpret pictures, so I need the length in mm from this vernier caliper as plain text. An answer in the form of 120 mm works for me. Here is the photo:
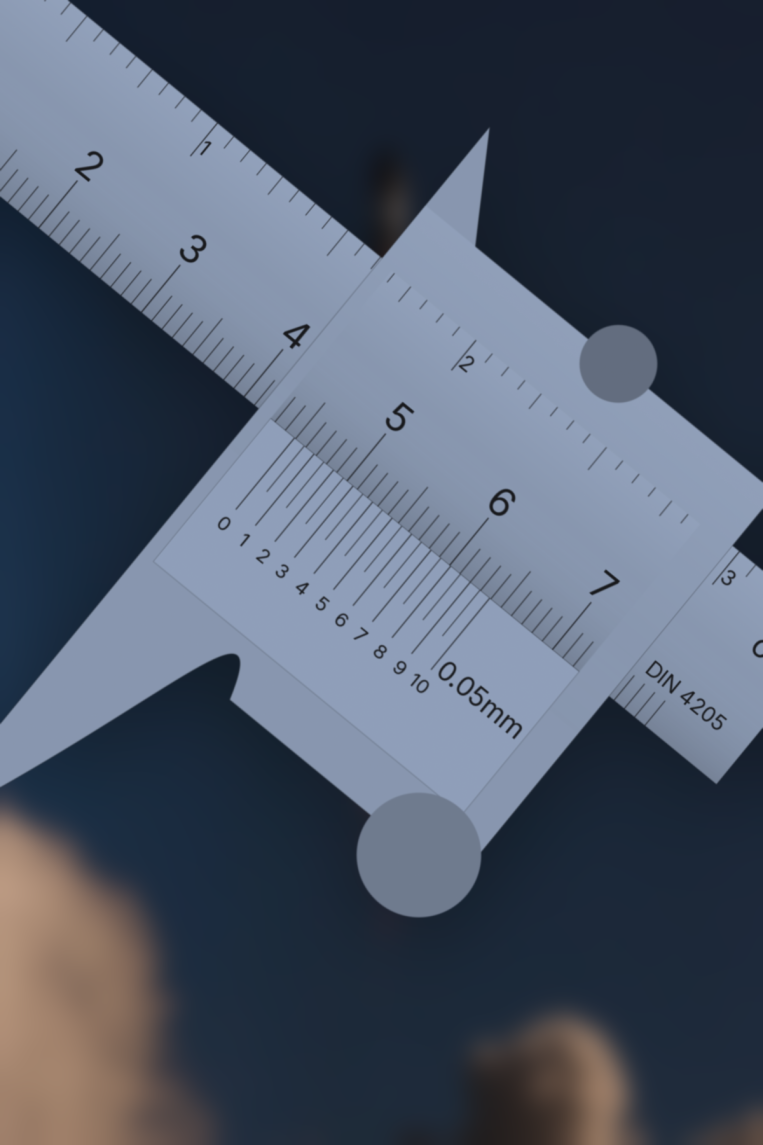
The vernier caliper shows 44.9 mm
